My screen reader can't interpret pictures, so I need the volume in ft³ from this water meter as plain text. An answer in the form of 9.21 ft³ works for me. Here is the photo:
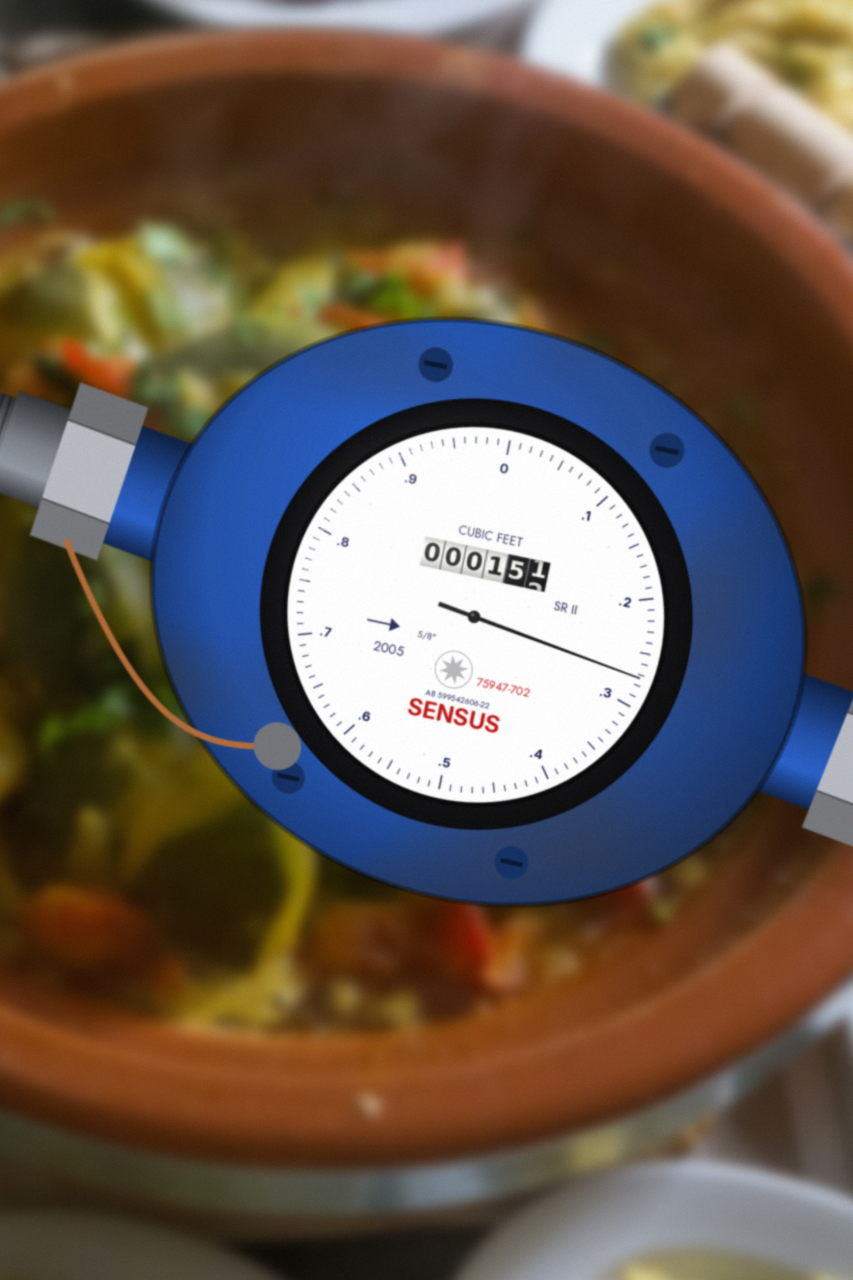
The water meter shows 151.27 ft³
